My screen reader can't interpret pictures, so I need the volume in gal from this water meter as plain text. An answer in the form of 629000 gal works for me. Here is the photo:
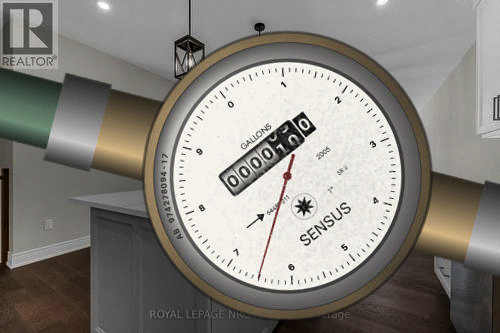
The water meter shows 96.5 gal
